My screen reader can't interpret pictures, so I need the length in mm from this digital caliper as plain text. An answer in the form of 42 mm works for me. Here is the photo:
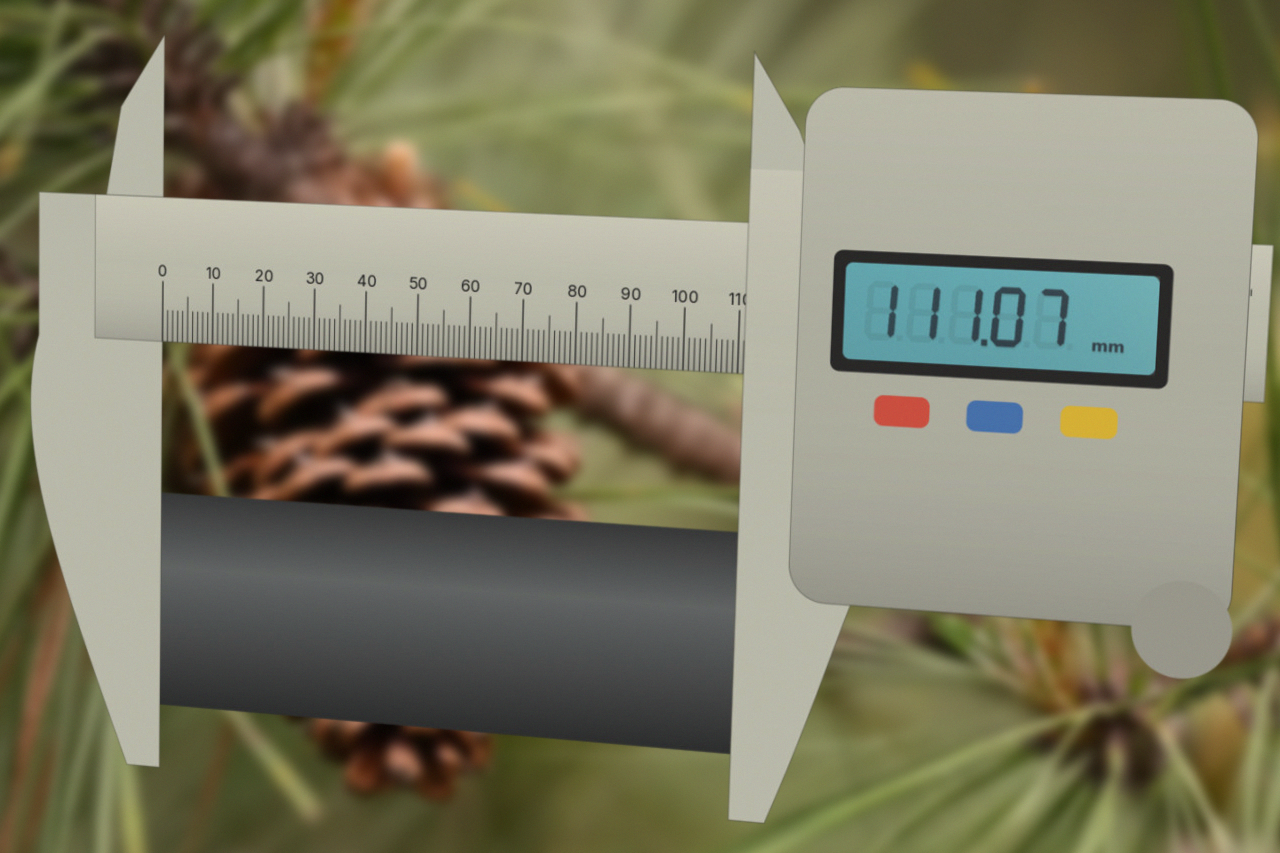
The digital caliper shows 111.07 mm
